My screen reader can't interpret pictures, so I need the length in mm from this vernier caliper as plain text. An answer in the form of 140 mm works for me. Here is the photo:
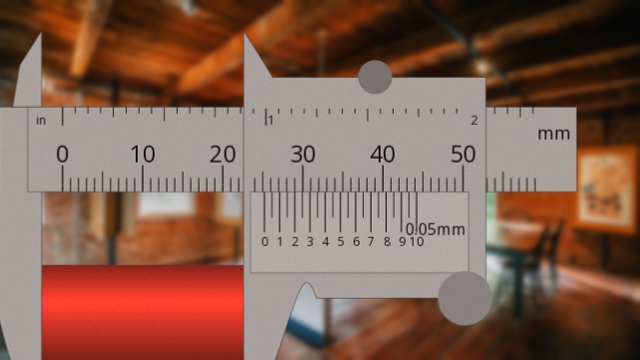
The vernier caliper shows 25.2 mm
